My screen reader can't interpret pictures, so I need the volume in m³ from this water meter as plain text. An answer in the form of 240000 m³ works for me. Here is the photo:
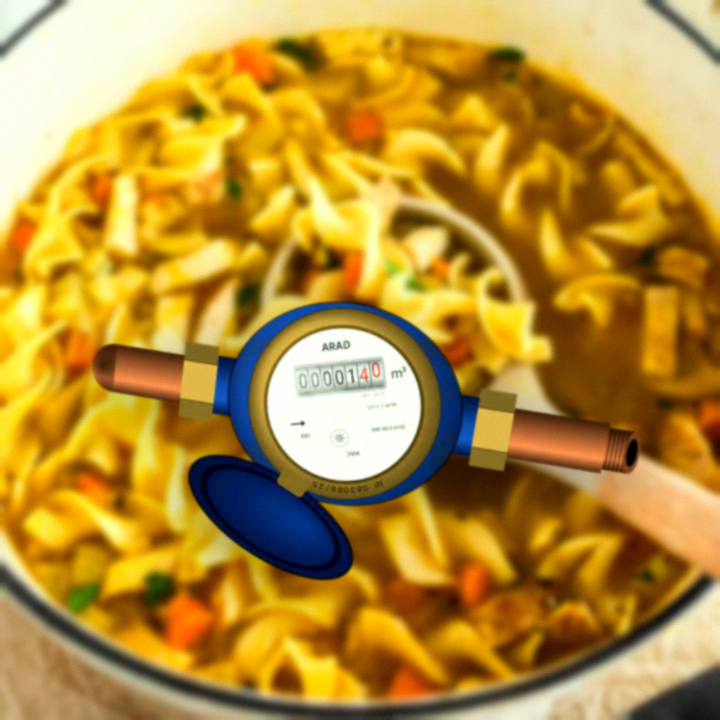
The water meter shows 1.40 m³
